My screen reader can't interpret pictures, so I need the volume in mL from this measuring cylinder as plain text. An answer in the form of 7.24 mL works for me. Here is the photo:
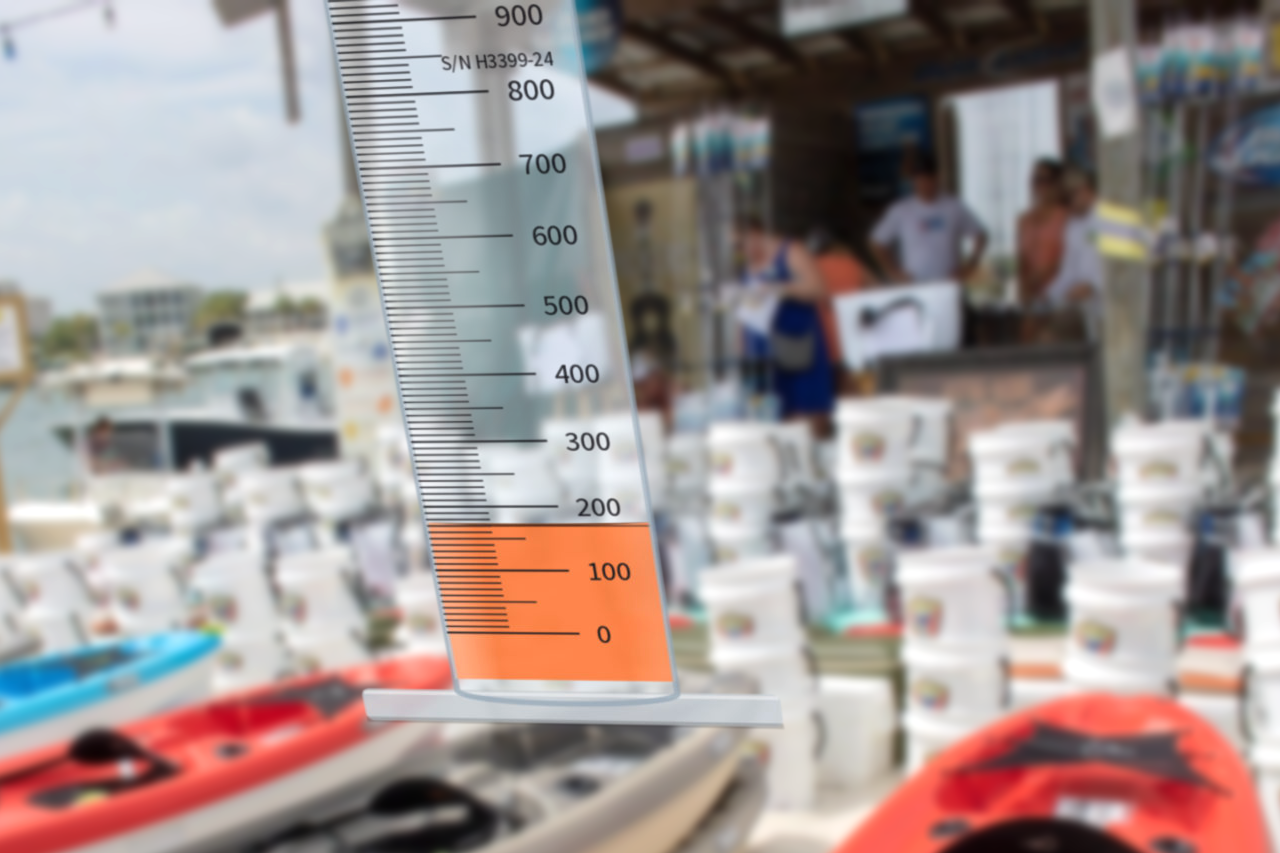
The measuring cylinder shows 170 mL
